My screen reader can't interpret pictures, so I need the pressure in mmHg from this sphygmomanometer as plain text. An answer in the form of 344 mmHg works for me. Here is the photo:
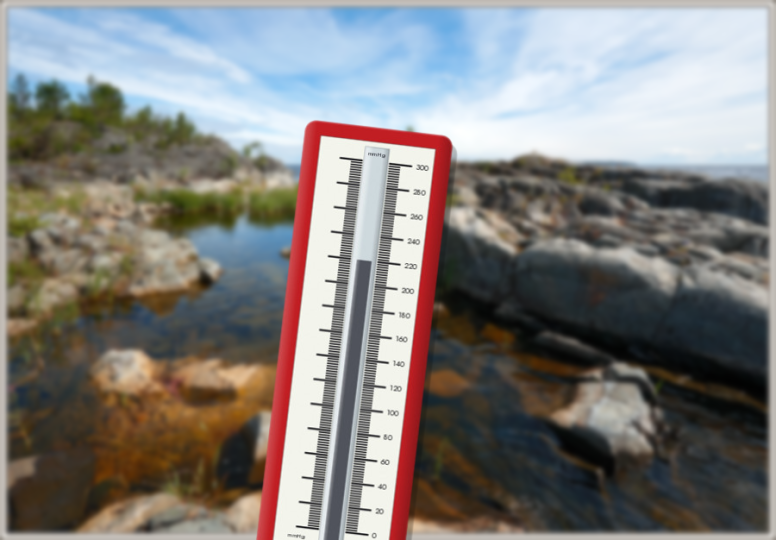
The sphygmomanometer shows 220 mmHg
